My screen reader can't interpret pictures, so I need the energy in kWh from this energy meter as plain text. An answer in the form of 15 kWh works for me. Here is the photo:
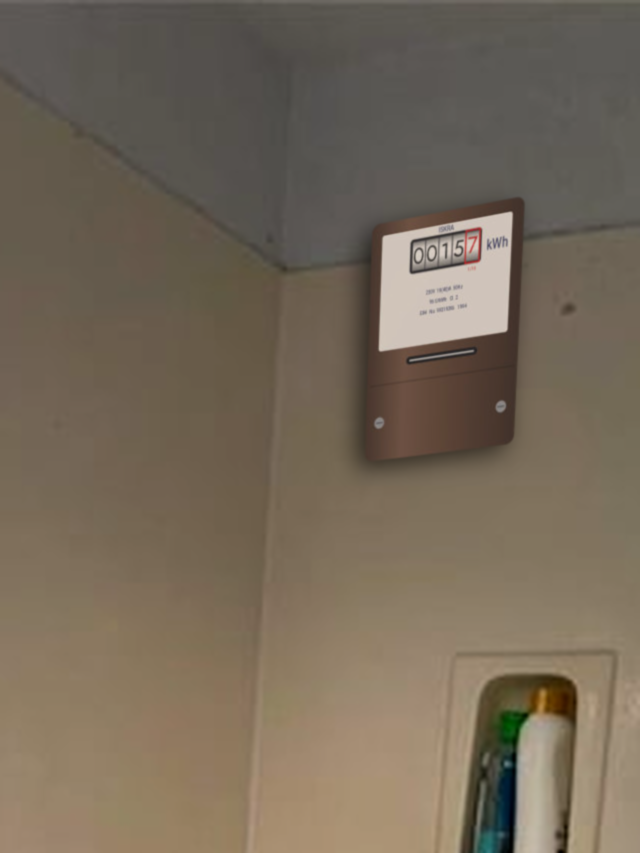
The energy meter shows 15.7 kWh
